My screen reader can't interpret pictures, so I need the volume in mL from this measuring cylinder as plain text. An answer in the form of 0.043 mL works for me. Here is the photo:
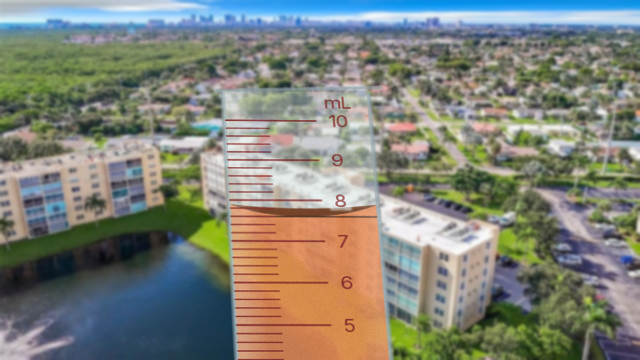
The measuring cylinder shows 7.6 mL
